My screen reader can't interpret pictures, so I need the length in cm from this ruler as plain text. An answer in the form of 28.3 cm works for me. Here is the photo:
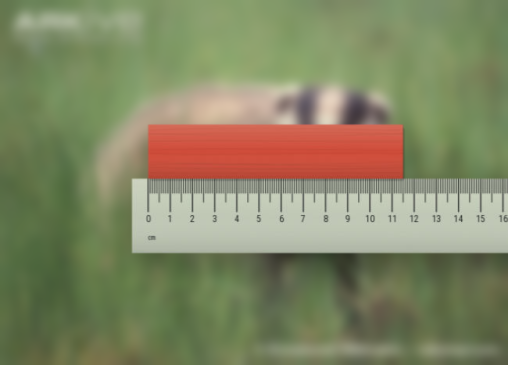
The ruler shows 11.5 cm
